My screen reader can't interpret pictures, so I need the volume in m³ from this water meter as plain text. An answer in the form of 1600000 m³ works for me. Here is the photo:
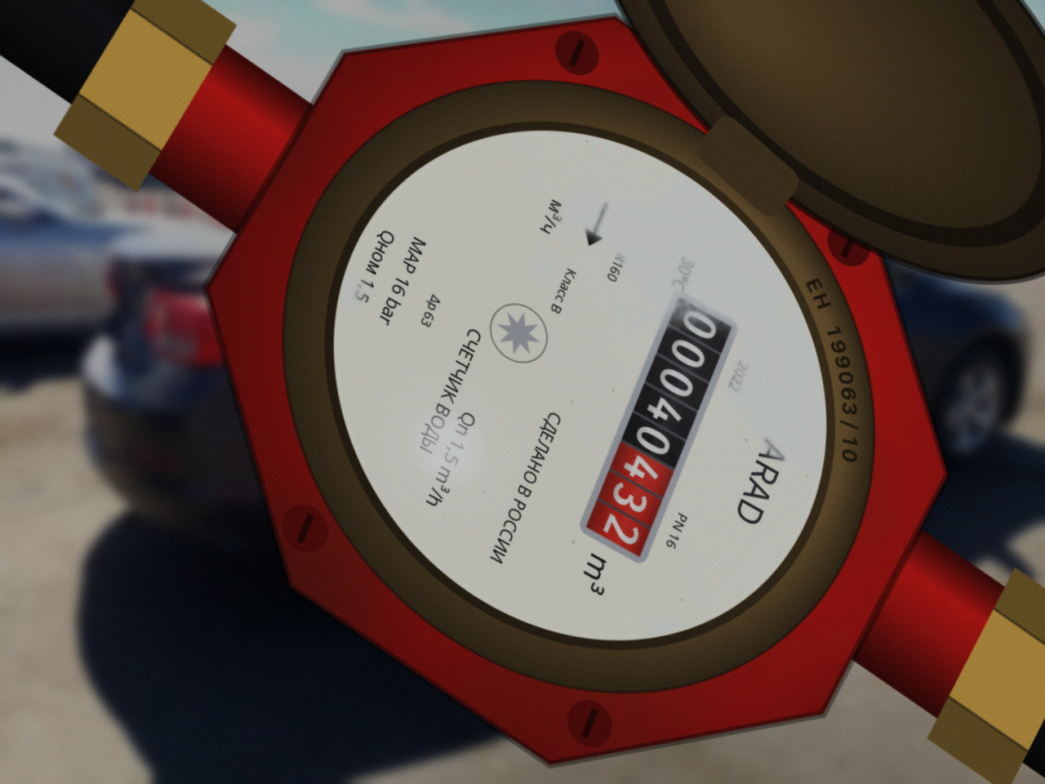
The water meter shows 40.432 m³
